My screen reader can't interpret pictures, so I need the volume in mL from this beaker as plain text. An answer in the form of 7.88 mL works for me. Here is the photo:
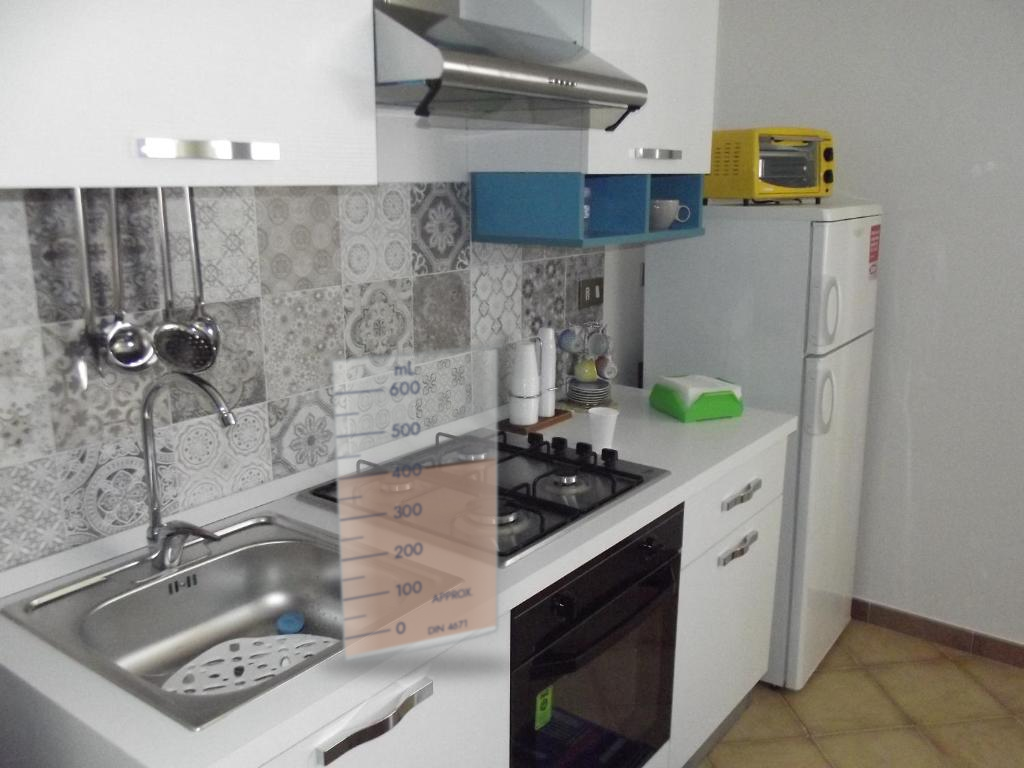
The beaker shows 400 mL
